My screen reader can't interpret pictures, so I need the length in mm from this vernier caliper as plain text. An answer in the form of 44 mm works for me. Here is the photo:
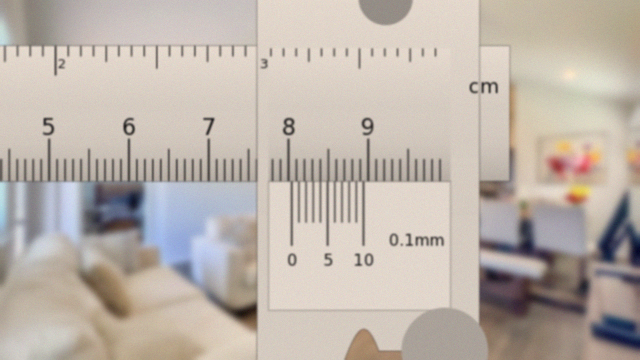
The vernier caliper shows 80.4 mm
